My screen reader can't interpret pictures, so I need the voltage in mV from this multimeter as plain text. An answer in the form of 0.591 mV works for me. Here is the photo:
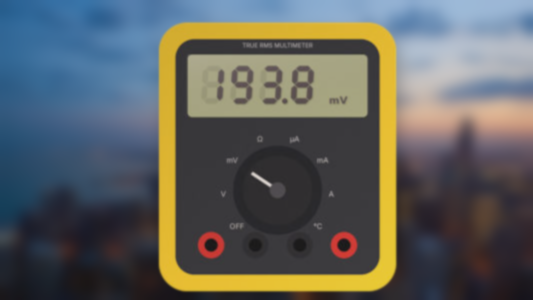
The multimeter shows 193.8 mV
